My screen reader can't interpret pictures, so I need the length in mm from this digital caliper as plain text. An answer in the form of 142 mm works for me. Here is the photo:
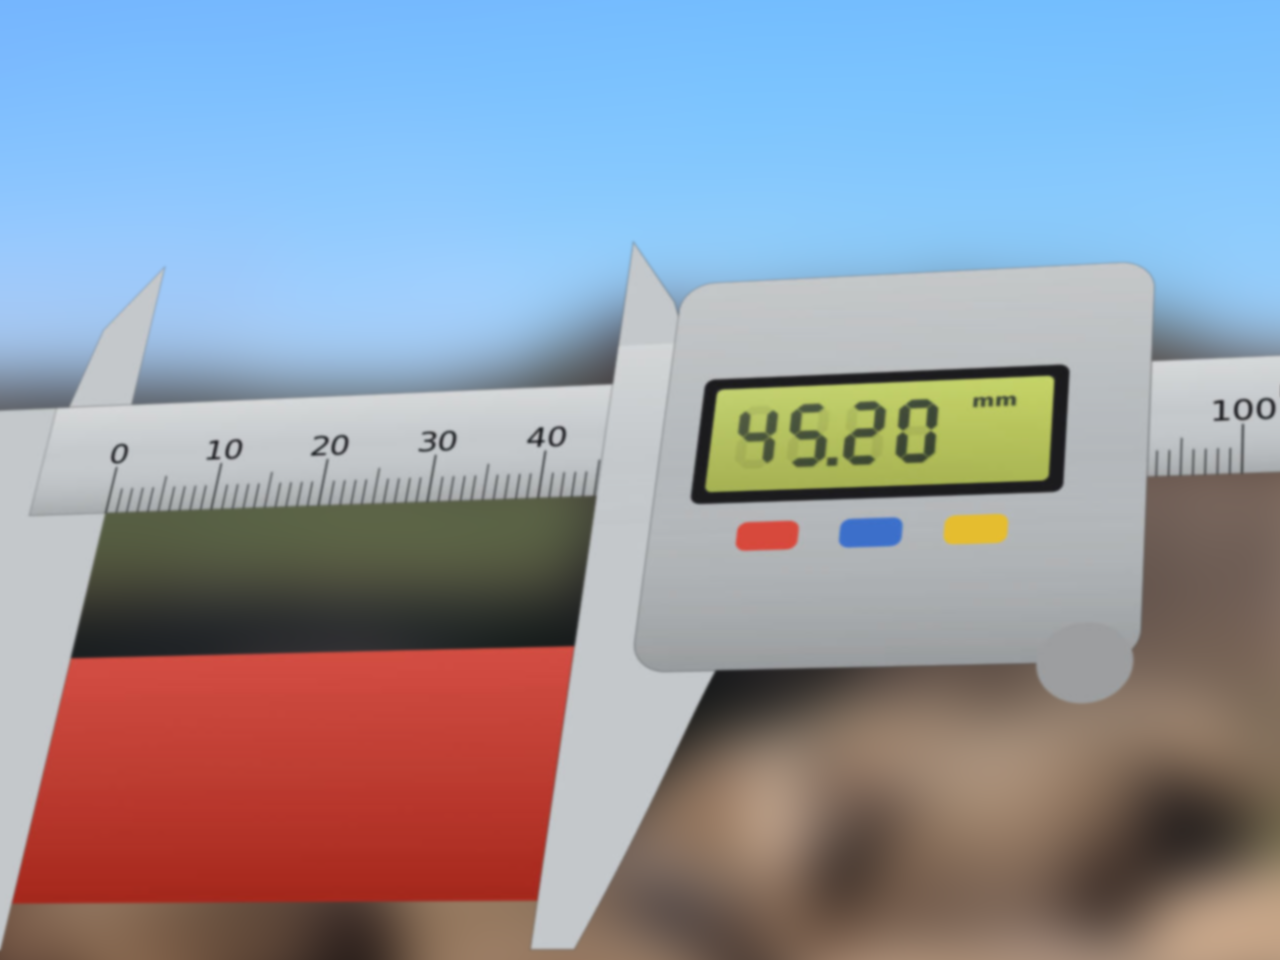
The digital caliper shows 45.20 mm
